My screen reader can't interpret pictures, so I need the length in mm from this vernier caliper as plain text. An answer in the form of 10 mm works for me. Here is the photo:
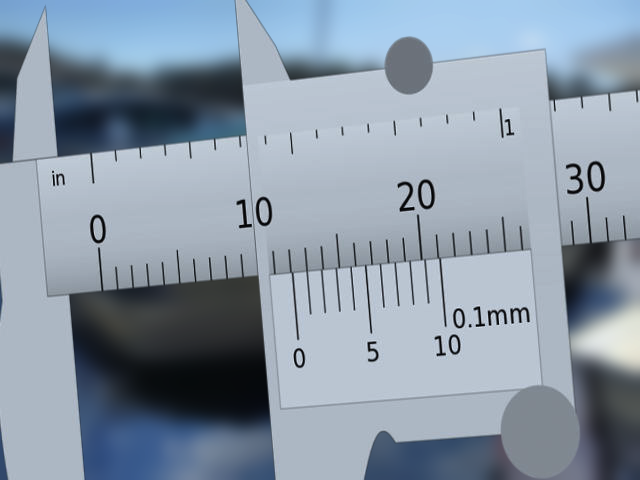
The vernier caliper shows 12.1 mm
